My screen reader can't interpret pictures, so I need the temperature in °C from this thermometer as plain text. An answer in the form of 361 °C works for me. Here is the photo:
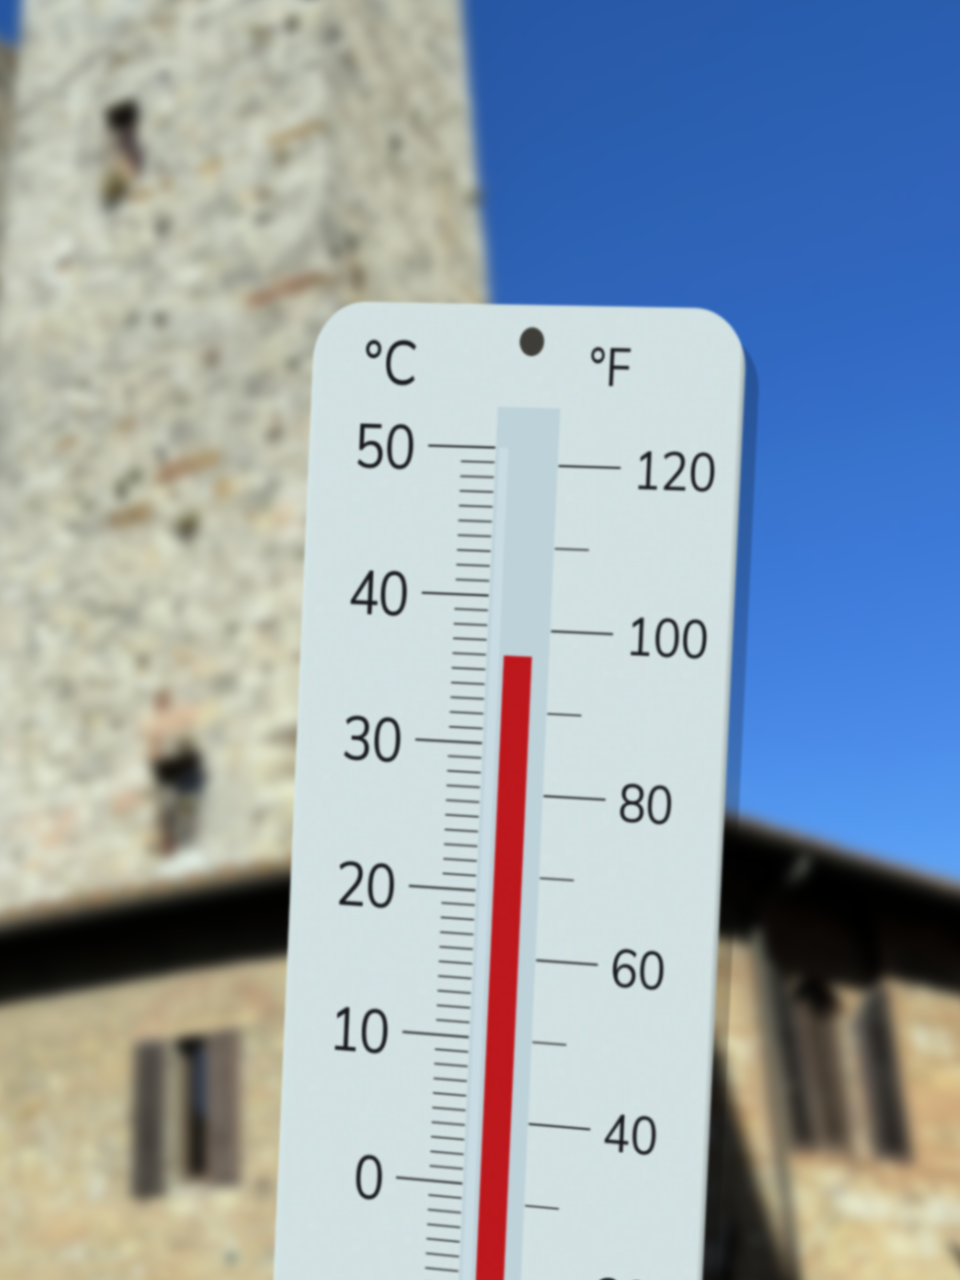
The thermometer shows 36 °C
